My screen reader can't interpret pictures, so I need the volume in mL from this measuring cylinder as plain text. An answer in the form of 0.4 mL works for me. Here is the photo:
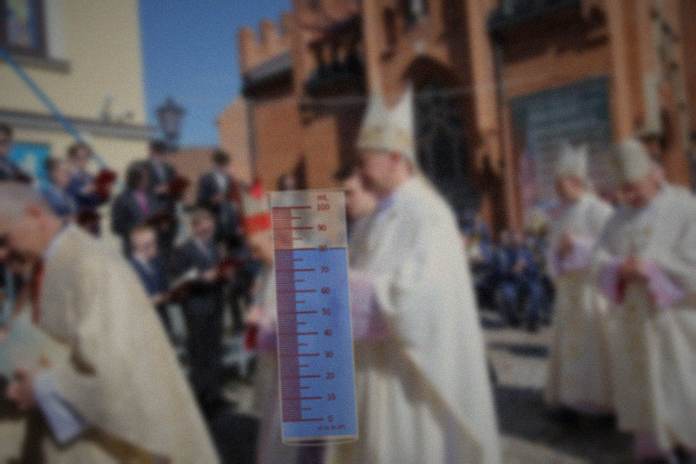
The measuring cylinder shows 80 mL
